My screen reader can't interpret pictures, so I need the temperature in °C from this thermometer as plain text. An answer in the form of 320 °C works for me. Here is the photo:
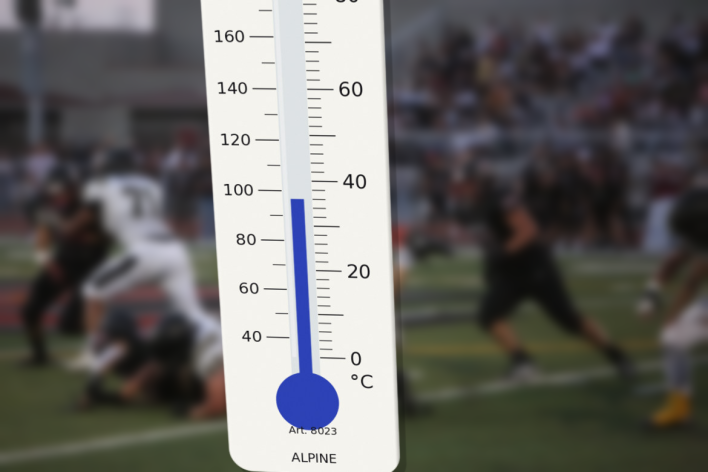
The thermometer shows 36 °C
